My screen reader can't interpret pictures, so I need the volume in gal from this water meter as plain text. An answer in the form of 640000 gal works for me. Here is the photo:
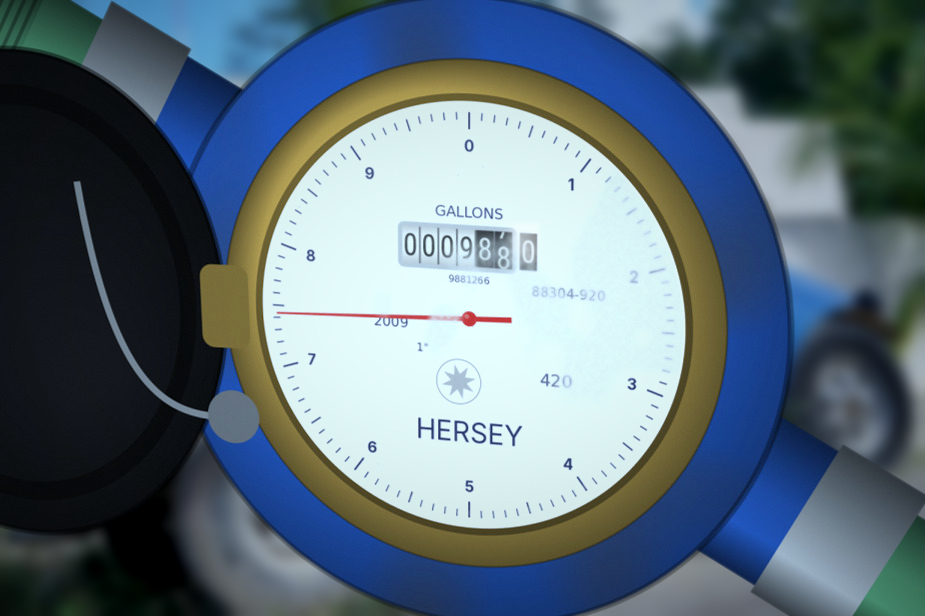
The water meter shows 9877.4 gal
